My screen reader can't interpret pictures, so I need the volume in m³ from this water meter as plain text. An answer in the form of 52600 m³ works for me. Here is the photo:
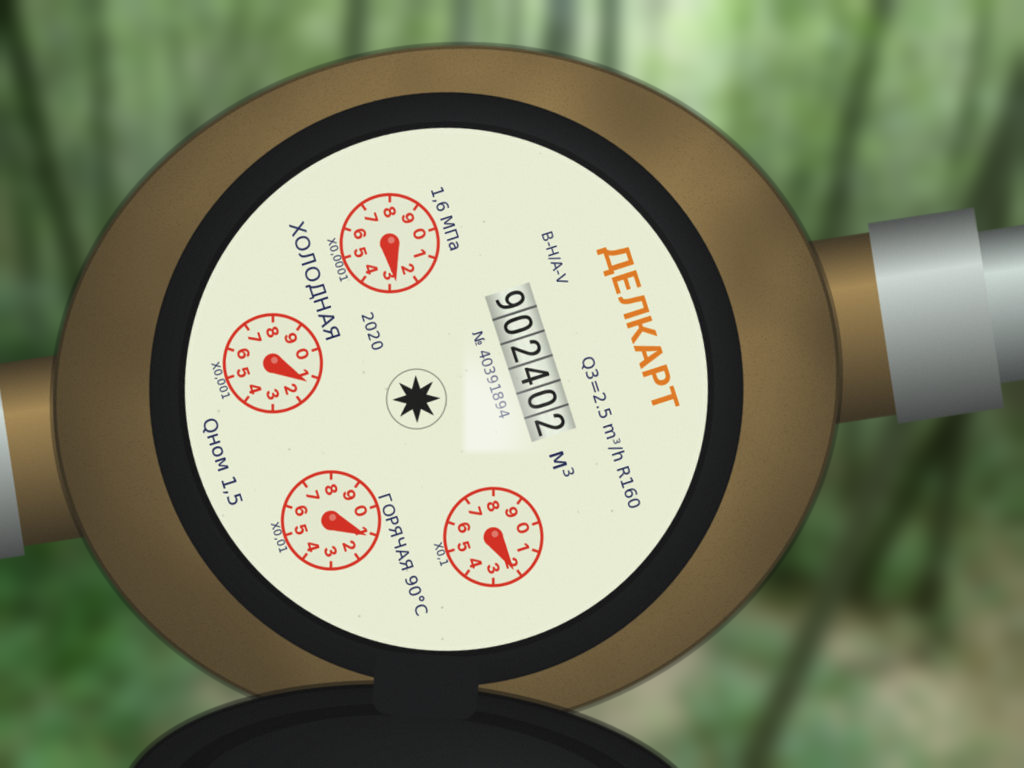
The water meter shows 902402.2112 m³
